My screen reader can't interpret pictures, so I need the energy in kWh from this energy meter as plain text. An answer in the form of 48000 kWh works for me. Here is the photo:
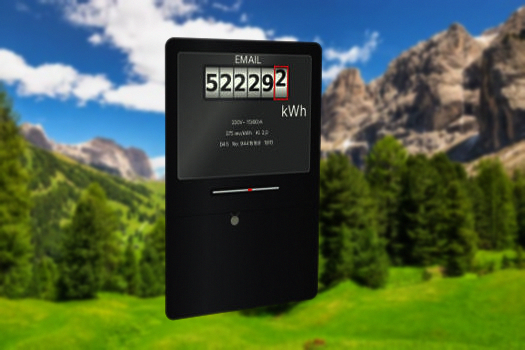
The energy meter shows 52229.2 kWh
